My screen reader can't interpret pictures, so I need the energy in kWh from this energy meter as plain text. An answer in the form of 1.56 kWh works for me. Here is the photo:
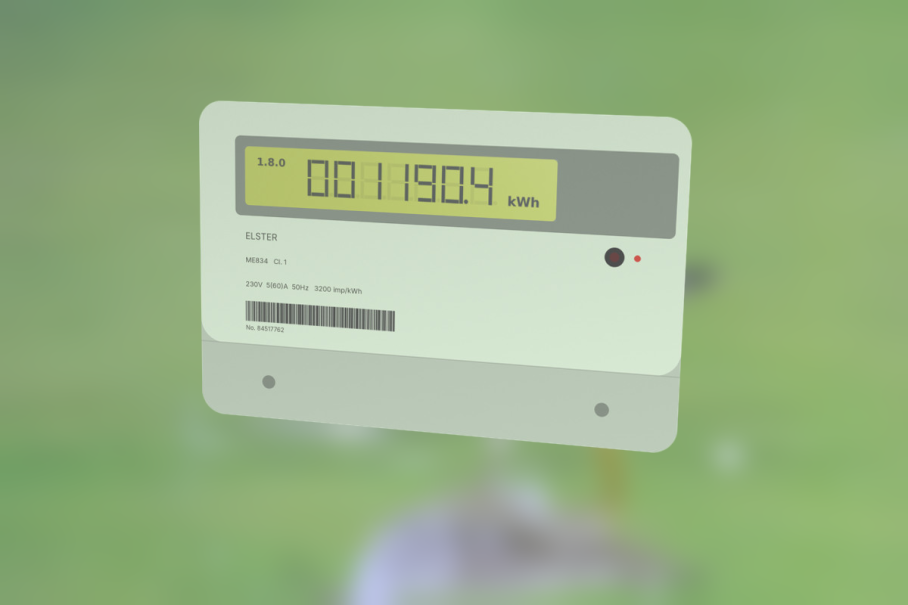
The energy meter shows 1190.4 kWh
